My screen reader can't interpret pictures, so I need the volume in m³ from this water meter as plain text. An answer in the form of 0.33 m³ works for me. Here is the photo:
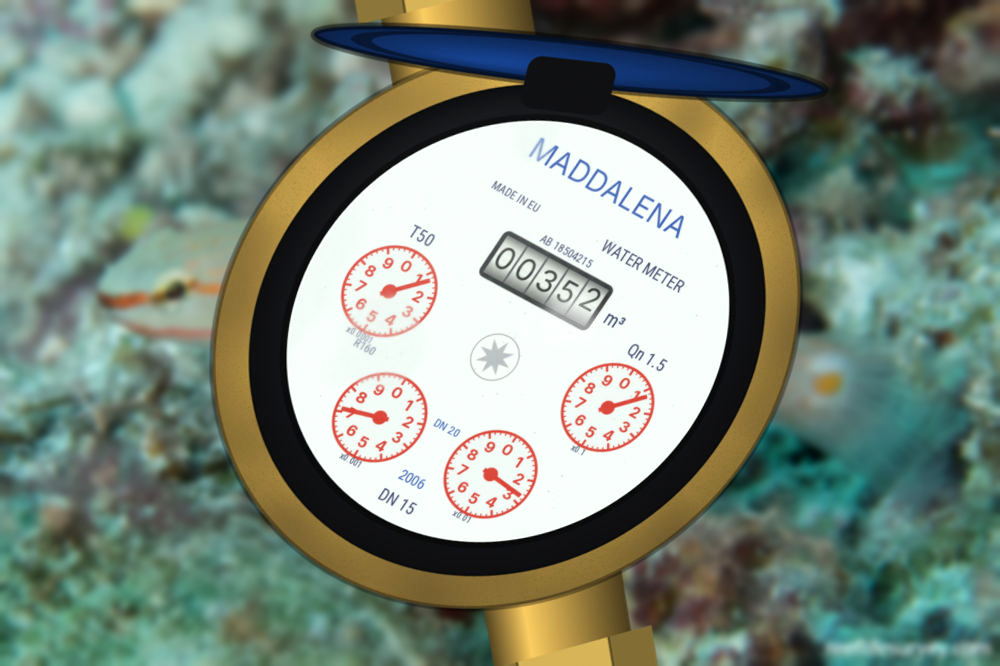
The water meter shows 352.1271 m³
